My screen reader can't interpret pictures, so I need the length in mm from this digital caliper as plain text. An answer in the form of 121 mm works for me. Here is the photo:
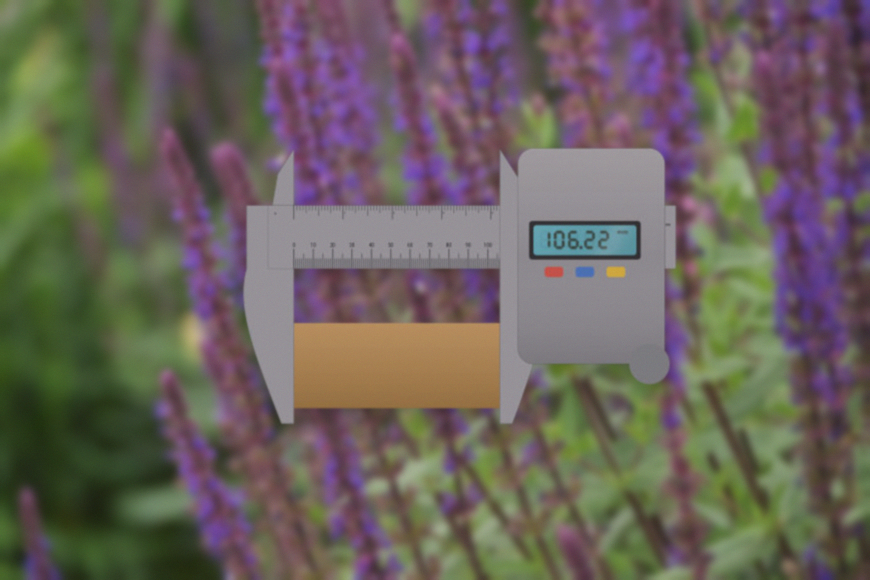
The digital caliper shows 106.22 mm
